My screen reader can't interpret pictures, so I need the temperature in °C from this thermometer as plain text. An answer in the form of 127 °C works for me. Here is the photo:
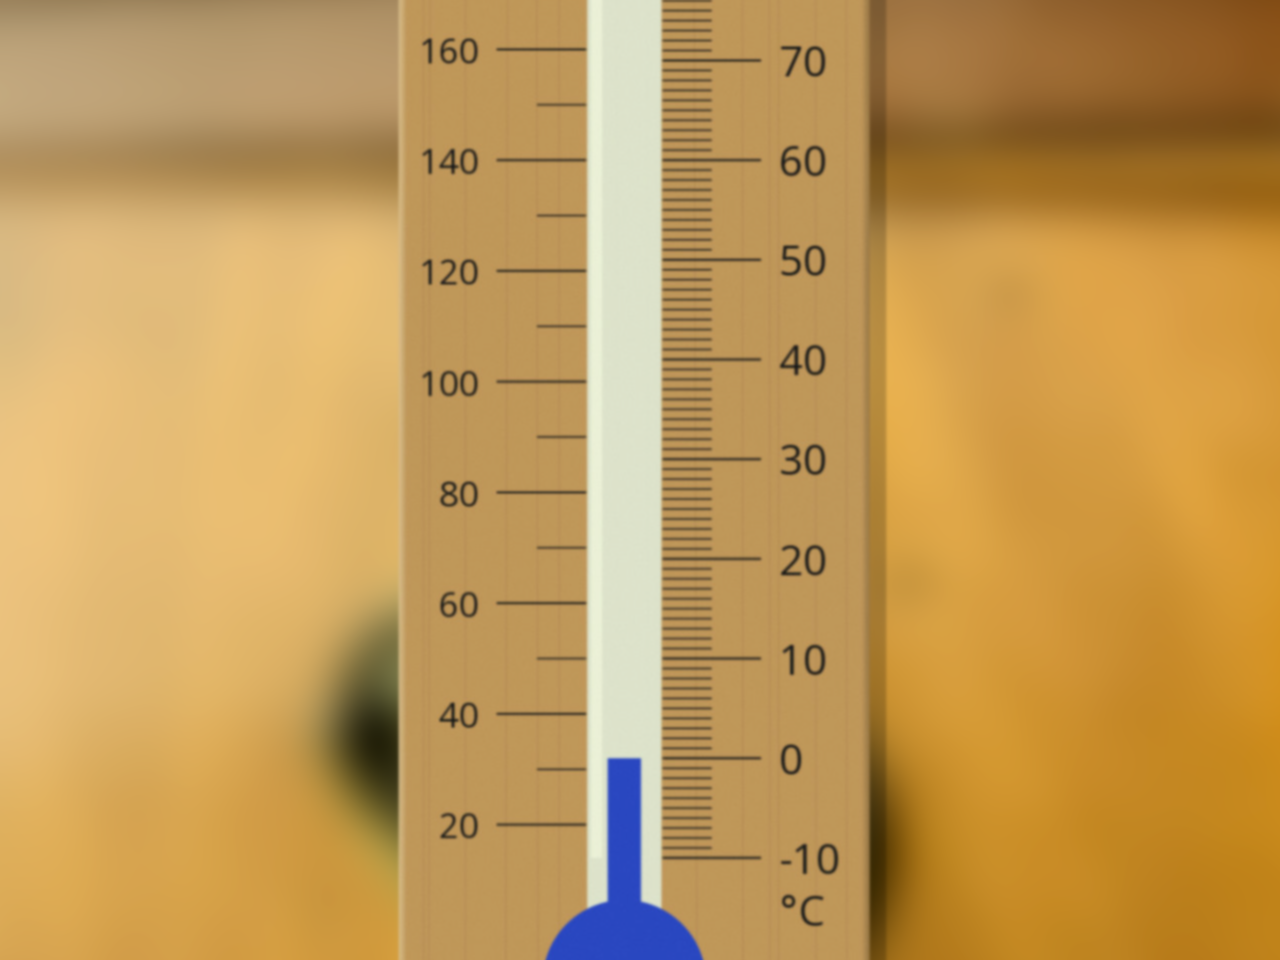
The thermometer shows 0 °C
